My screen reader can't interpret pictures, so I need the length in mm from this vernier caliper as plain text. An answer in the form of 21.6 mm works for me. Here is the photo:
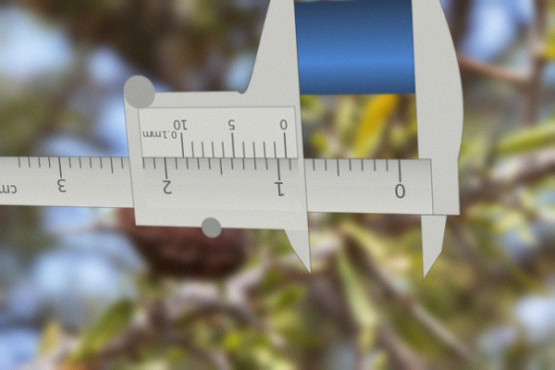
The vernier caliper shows 9.3 mm
